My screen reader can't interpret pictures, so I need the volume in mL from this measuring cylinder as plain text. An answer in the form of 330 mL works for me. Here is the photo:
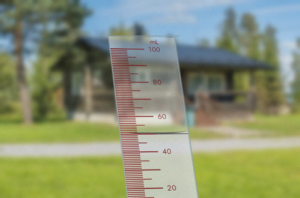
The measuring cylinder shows 50 mL
